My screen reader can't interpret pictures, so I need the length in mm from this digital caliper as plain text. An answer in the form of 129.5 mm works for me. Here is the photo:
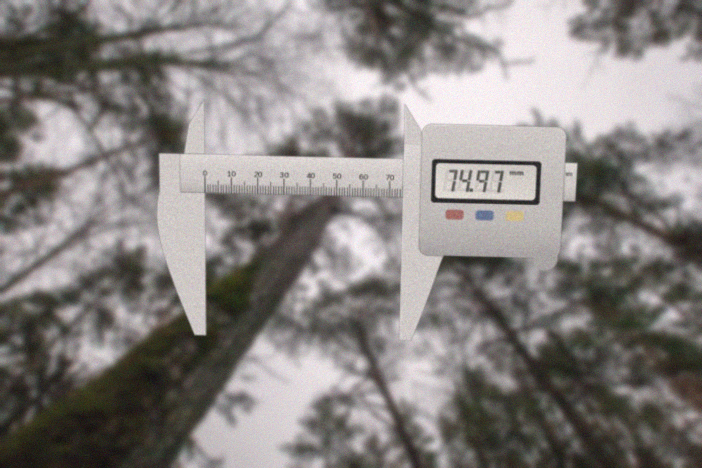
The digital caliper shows 74.97 mm
